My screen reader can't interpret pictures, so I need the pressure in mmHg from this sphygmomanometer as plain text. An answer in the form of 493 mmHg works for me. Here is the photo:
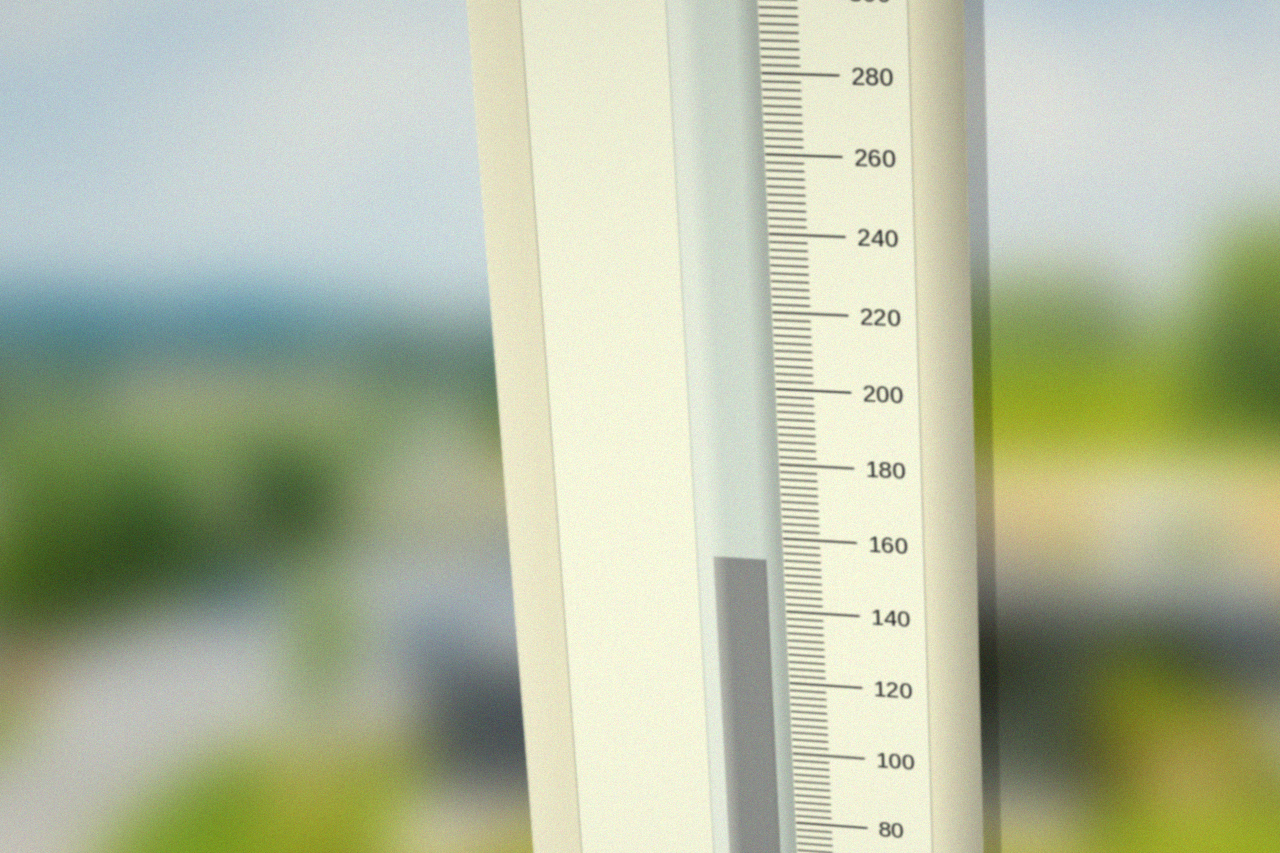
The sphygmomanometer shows 154 mmHg
